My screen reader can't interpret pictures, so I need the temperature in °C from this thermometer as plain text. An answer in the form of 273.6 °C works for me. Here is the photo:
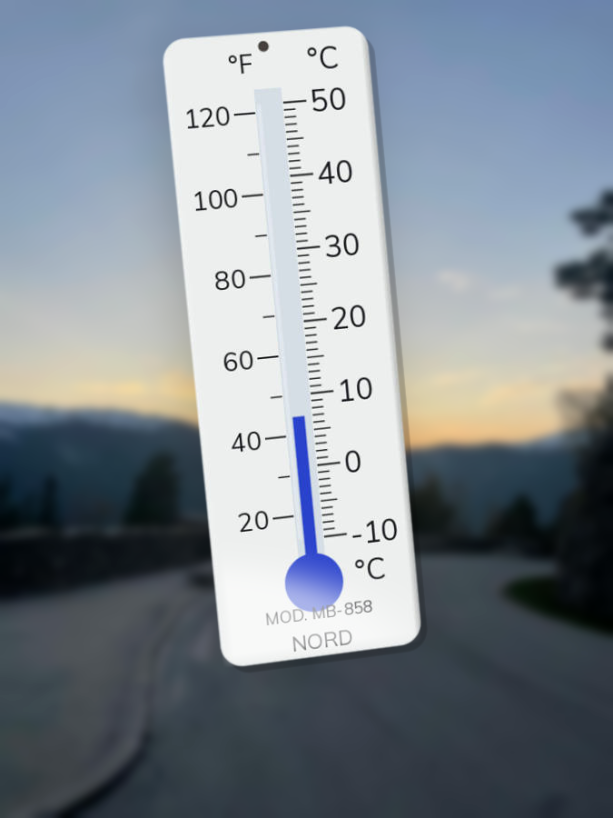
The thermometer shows 7 °C
